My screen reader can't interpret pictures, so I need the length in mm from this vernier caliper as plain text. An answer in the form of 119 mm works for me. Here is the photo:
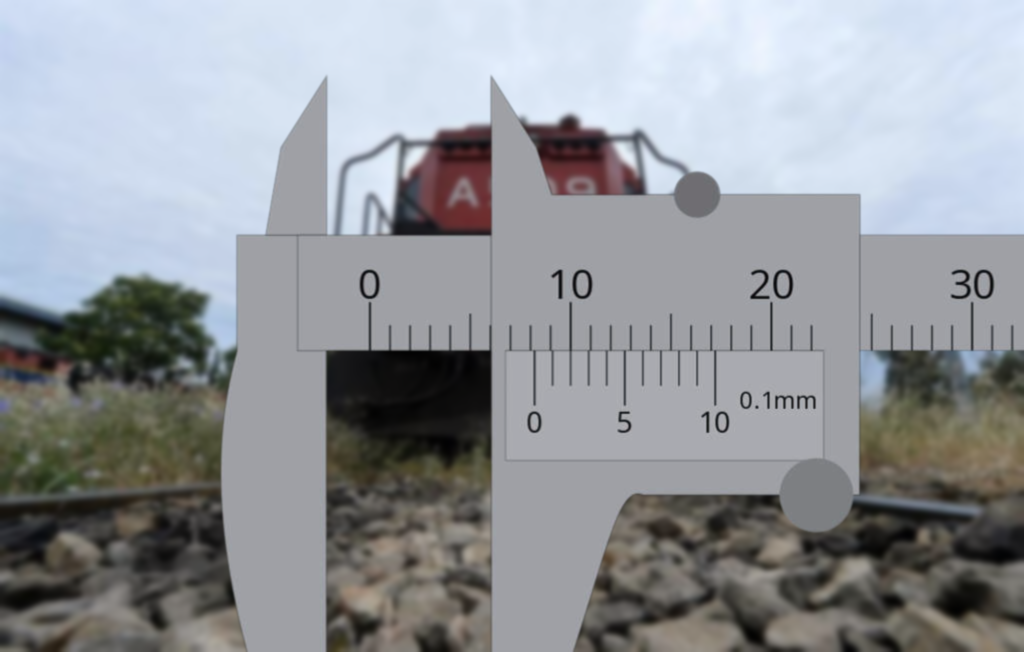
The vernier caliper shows 8.2 mm
